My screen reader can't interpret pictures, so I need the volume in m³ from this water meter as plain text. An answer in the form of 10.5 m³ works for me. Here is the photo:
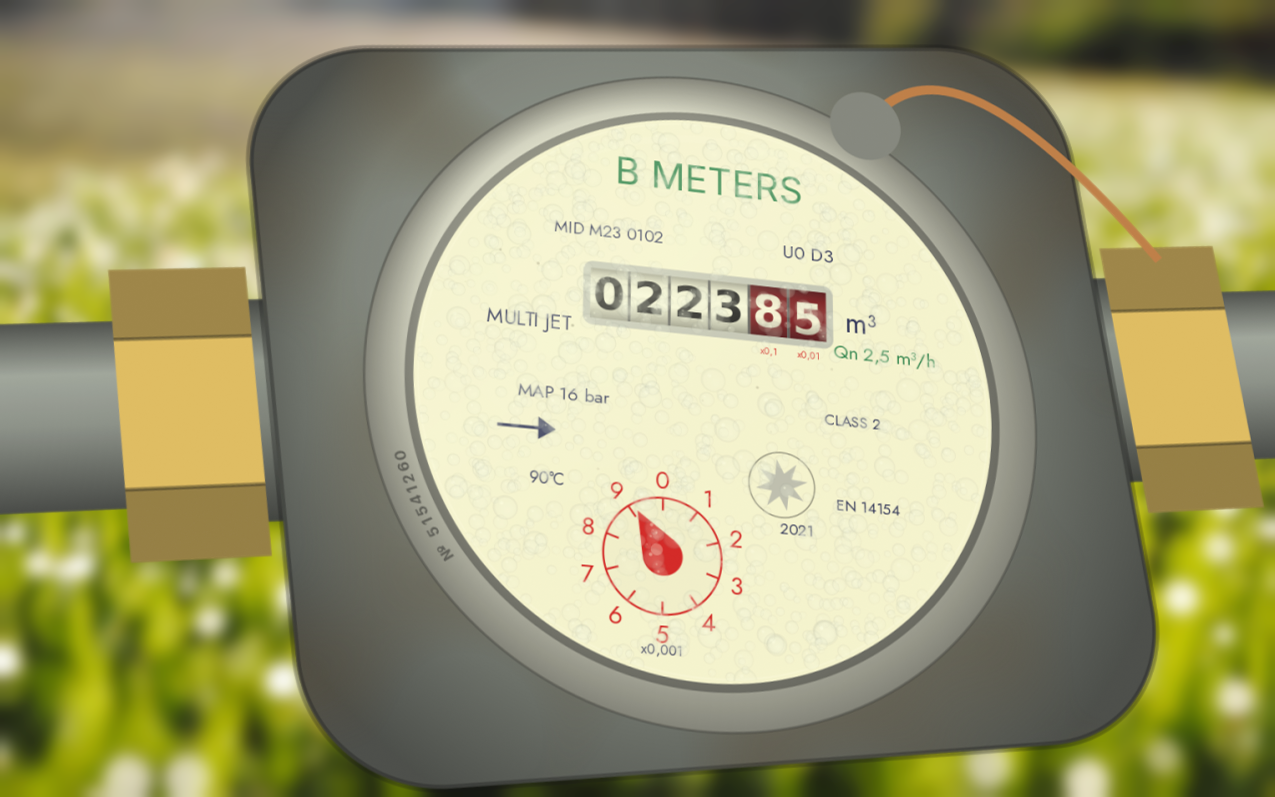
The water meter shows 223.849 m³
